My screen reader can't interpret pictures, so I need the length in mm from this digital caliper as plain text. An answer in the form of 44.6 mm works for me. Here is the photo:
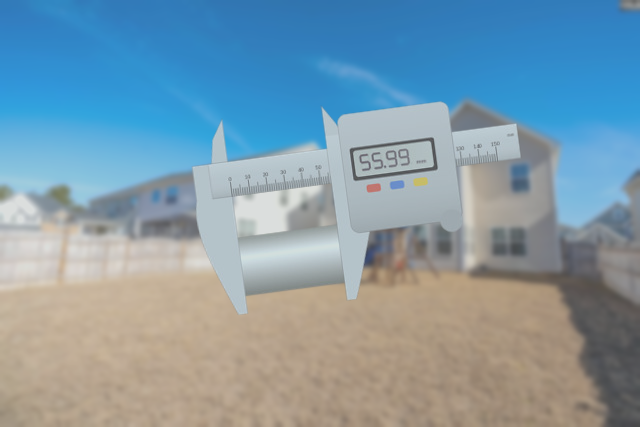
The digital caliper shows 55.99 mm
